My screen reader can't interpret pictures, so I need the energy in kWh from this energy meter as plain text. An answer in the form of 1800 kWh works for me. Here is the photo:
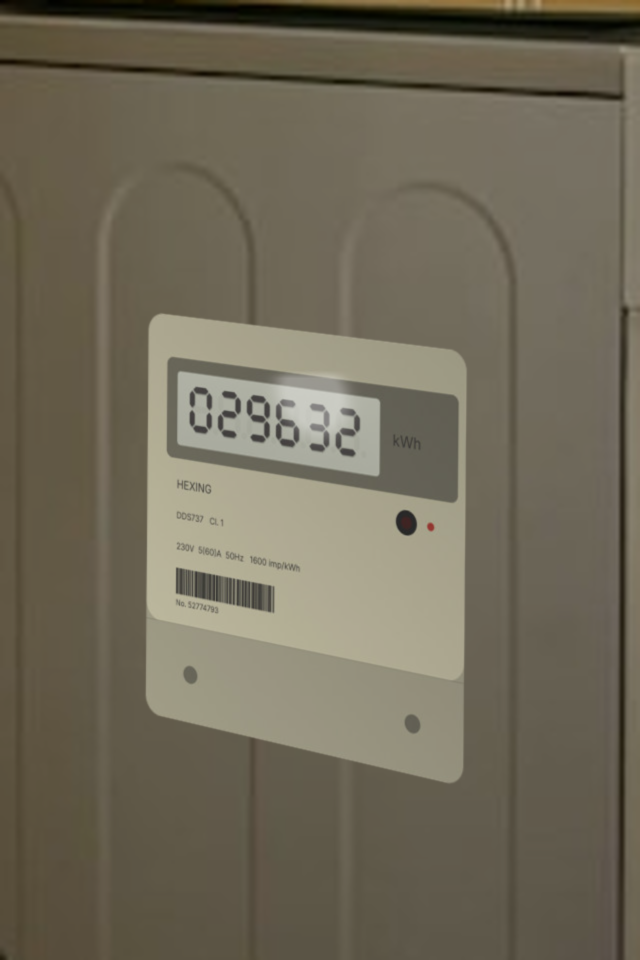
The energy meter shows 29632 kWh
